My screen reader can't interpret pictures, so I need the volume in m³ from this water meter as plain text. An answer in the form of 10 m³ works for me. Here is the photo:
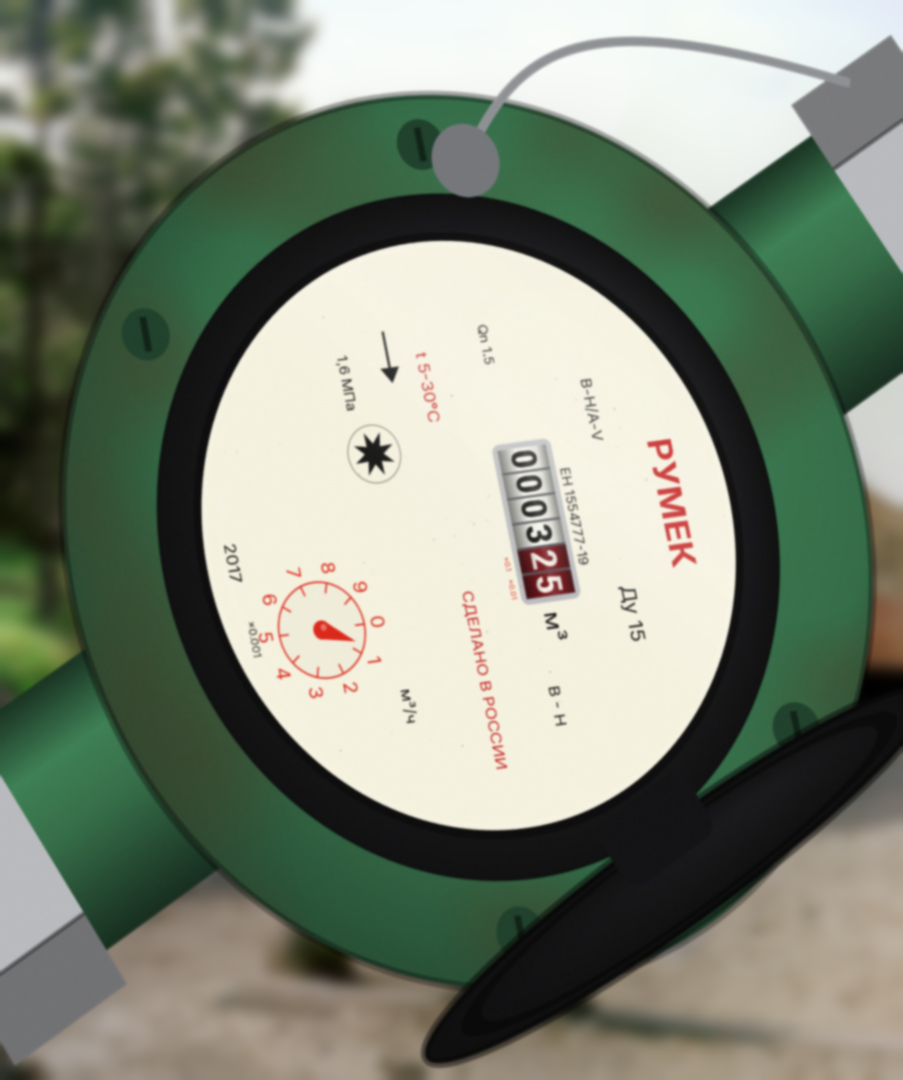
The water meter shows 3.250 m³
